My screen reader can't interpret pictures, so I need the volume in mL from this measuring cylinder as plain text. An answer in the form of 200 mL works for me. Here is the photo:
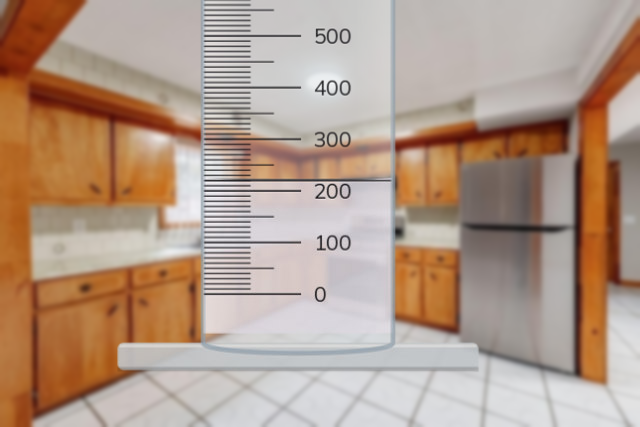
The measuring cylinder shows 220 mL
